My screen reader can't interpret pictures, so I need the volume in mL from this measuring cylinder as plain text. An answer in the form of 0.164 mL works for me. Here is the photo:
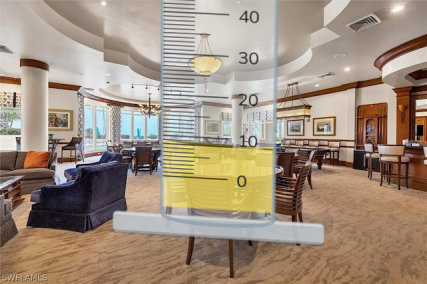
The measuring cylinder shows 8 mL
